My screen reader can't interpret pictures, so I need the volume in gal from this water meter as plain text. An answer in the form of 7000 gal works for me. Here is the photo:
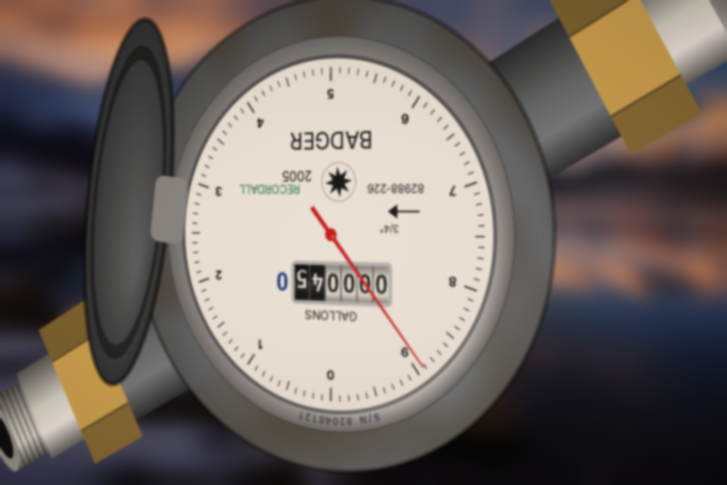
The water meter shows 448.9 gal
